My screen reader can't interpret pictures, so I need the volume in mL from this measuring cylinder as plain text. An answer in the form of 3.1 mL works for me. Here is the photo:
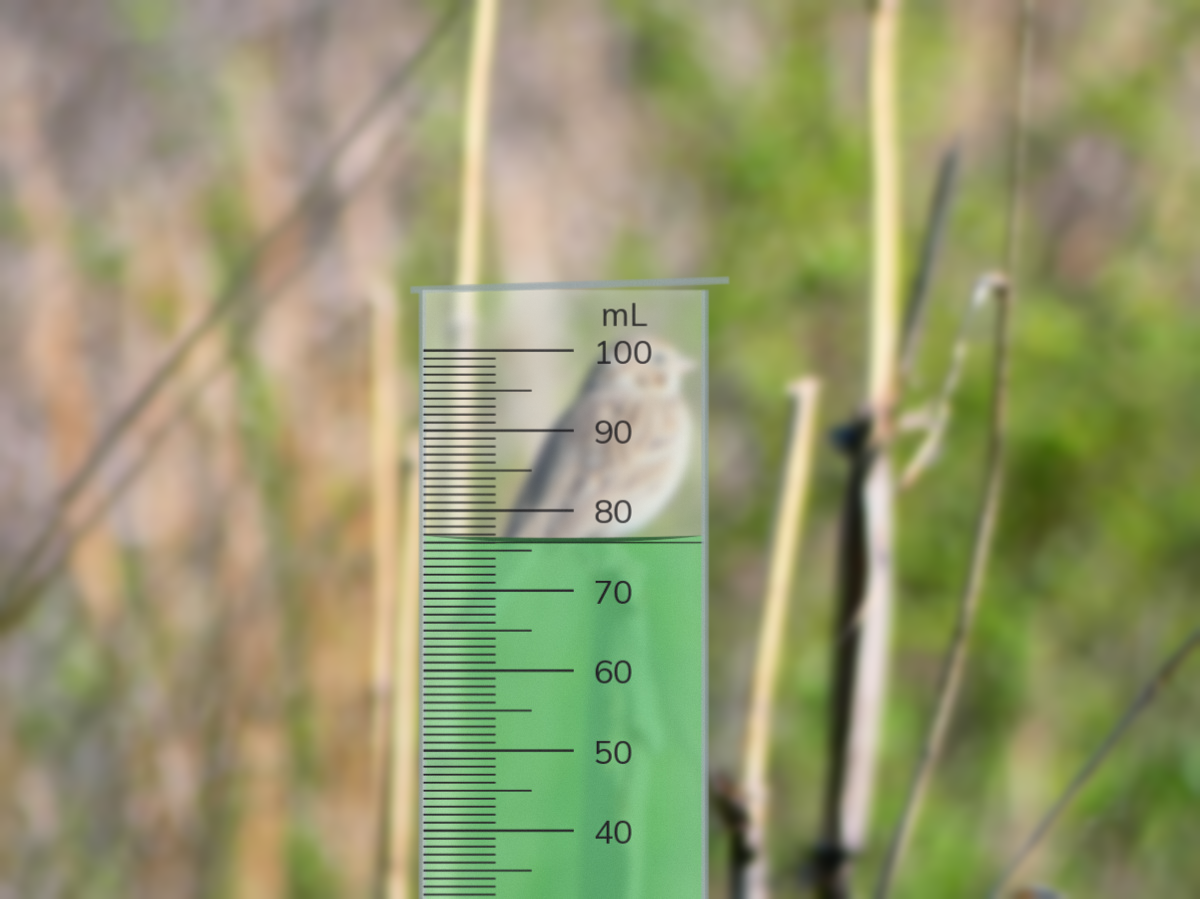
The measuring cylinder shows 76 mL
